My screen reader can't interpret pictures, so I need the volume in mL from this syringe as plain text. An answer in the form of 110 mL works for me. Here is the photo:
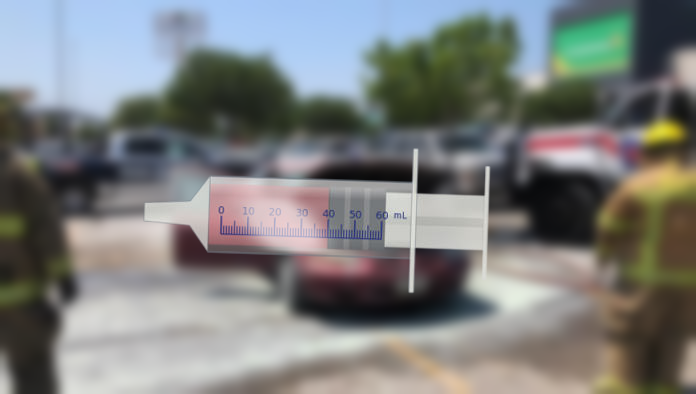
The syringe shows 40 mL
